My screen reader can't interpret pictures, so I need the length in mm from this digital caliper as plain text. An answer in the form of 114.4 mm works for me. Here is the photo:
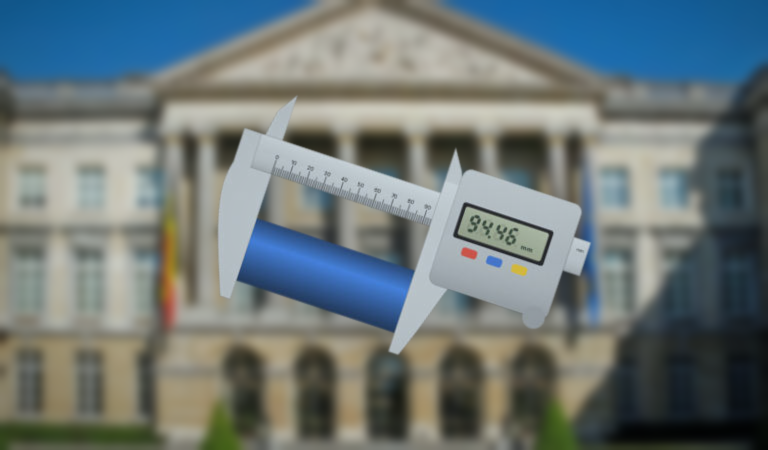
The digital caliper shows 94.46 mm
